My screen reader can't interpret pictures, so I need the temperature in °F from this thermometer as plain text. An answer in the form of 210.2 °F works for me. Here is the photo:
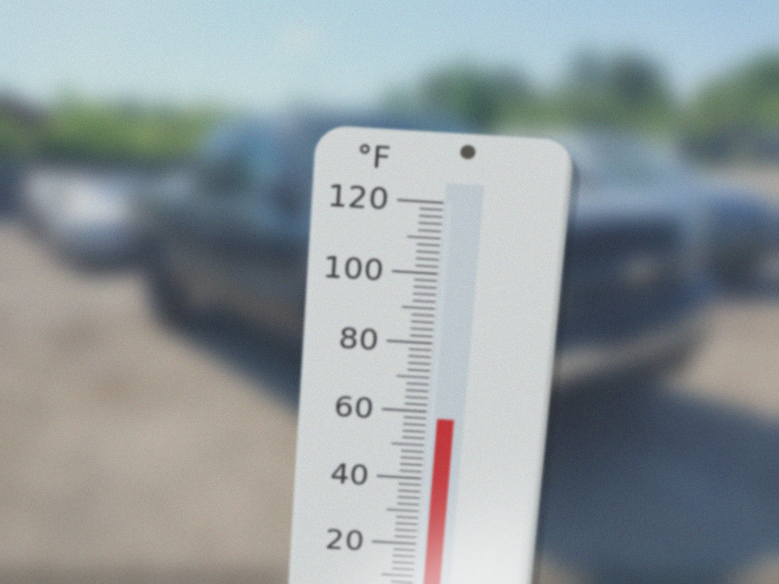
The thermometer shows 58 °F
